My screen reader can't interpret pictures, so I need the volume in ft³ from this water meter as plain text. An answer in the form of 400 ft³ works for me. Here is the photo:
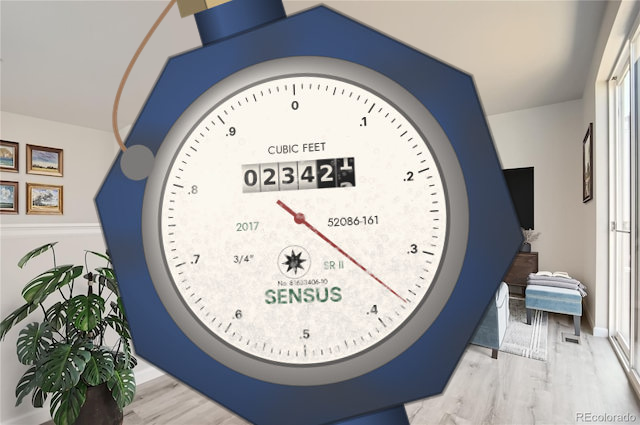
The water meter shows 23421.36 ft³
